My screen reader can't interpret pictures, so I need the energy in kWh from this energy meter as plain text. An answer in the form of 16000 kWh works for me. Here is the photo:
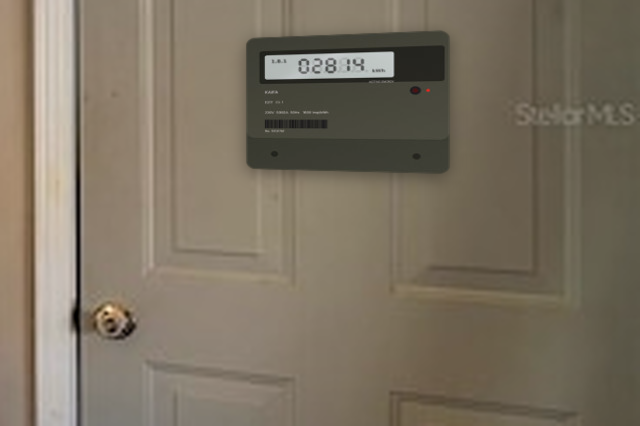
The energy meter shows 2814 kWh
